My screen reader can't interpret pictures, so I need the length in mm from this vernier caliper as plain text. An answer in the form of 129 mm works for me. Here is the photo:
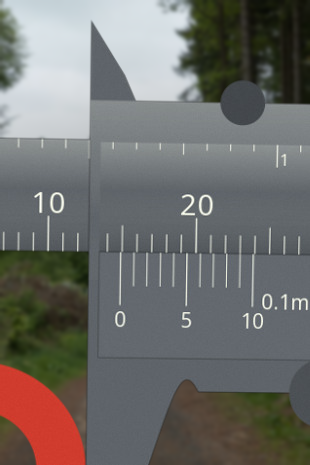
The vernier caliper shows 14.9 mm
